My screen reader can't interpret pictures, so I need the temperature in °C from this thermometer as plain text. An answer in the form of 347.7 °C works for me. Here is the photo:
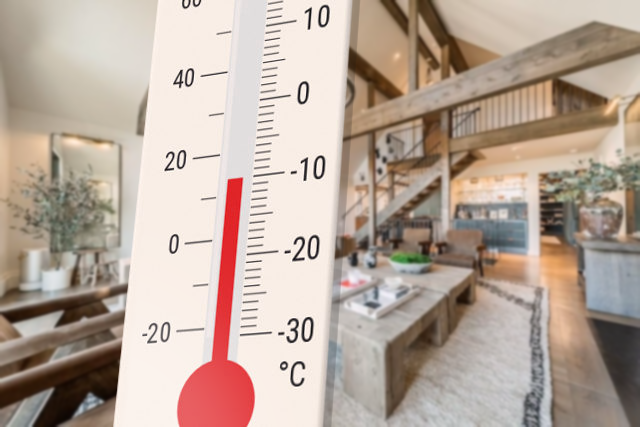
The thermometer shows -10 °C
